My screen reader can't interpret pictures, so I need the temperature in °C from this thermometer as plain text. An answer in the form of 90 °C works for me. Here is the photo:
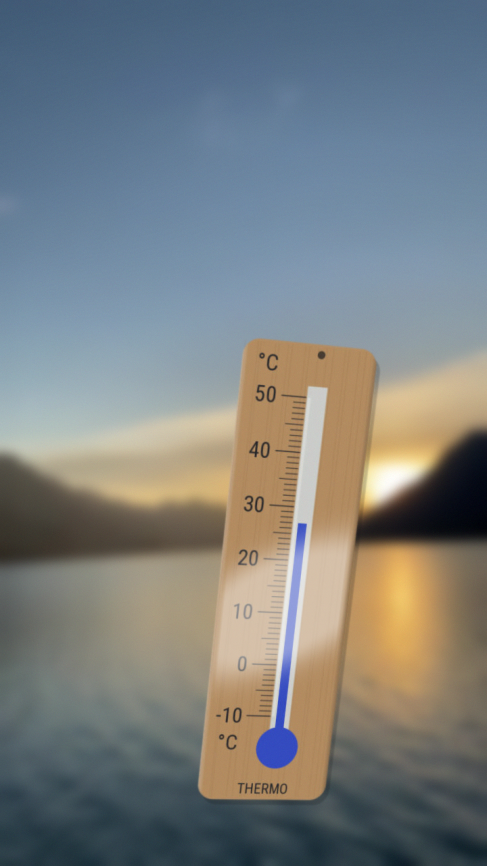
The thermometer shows 27 °C
